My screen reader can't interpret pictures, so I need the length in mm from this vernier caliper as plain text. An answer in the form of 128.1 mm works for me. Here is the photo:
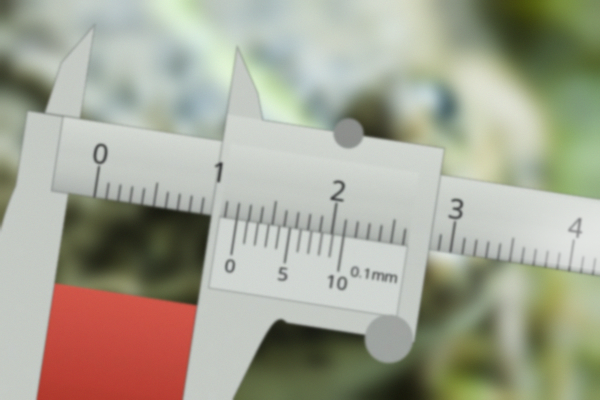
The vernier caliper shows 12.0 mm
